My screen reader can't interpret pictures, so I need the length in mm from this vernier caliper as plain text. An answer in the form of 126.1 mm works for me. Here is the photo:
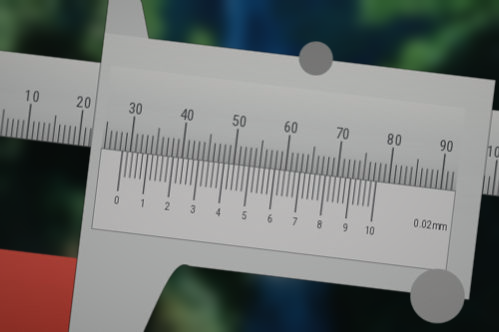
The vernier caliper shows 28.5 mm
